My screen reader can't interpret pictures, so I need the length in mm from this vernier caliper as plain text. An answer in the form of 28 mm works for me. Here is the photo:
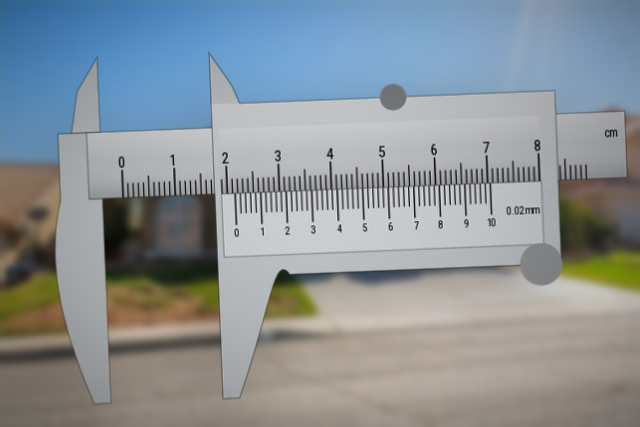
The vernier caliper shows 21.5 mm
